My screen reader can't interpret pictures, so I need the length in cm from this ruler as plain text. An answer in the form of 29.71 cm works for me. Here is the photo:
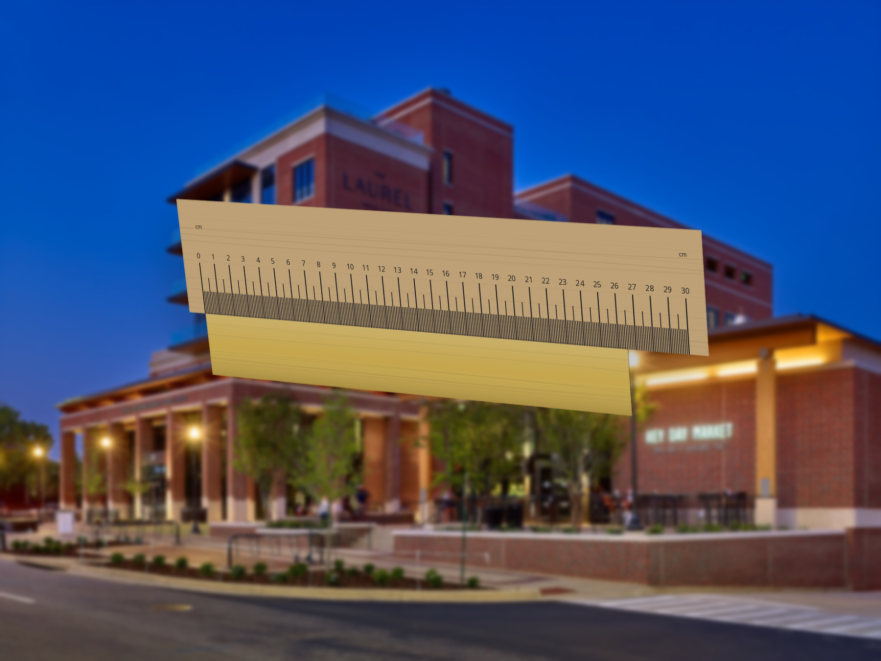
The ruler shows 26.5 cm
